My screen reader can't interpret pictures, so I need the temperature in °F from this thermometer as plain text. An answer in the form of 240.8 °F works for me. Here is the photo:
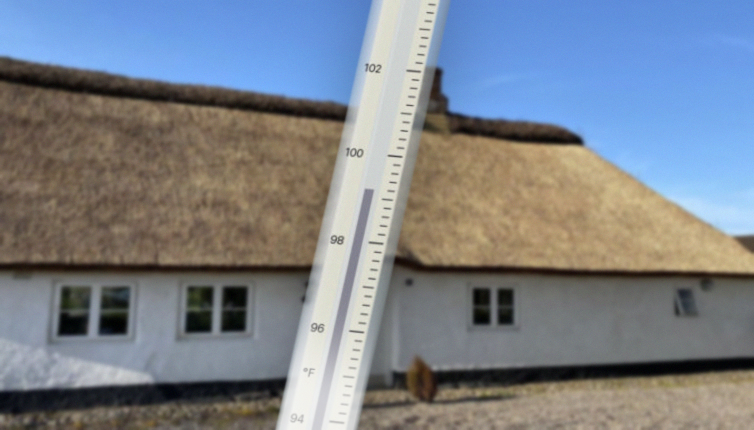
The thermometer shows 99.2 °F
